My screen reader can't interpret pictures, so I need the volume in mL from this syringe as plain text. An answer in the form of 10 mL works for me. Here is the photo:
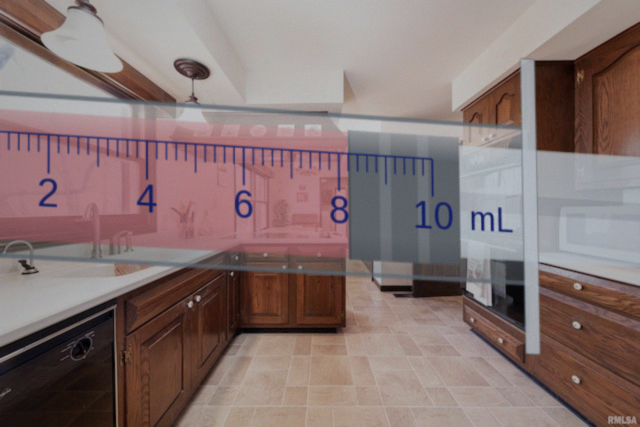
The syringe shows 8.2 mL
